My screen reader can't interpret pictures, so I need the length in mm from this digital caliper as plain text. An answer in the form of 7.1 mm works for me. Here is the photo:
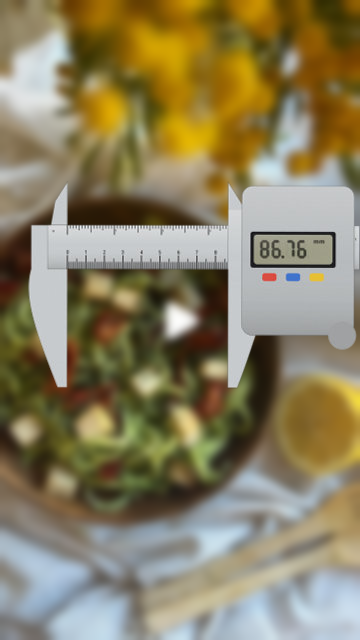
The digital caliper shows 86.76 mm
